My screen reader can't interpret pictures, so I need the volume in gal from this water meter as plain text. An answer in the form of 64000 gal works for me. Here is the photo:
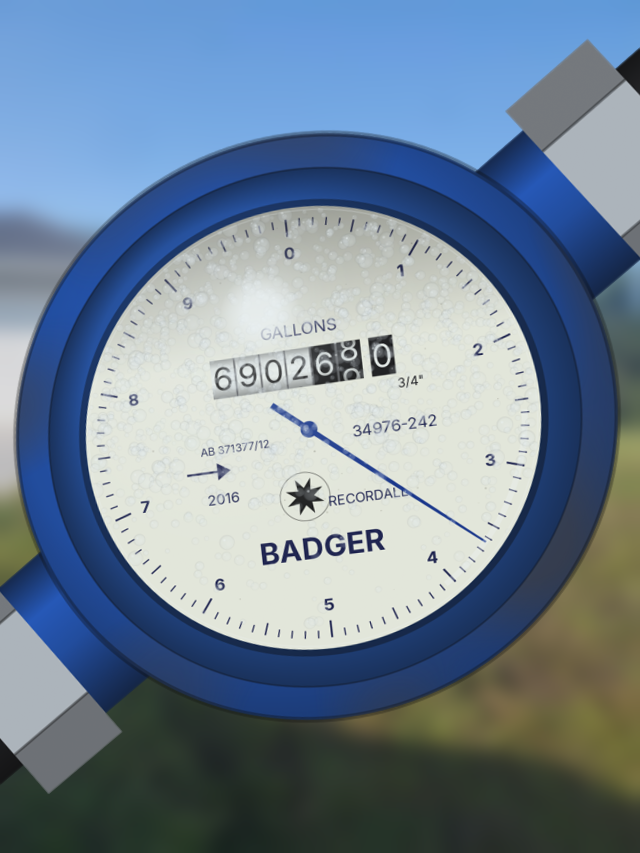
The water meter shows 6902683.6 gal
